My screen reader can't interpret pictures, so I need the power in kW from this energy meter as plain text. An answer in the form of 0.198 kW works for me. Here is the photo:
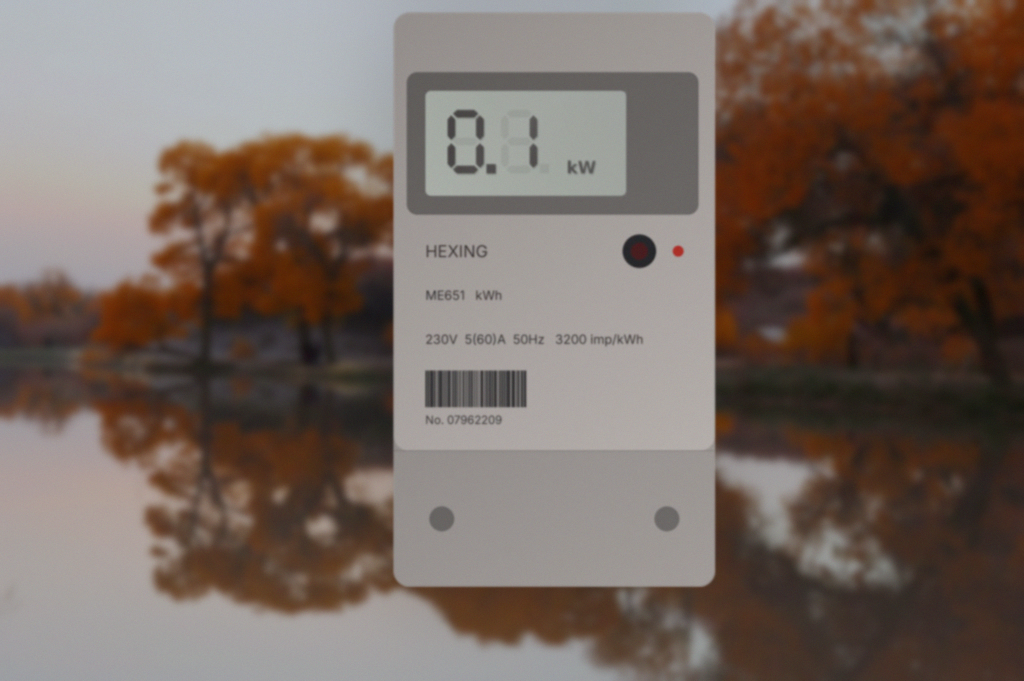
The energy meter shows 0.1 kW
